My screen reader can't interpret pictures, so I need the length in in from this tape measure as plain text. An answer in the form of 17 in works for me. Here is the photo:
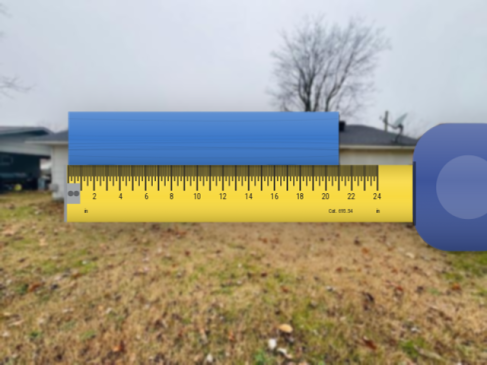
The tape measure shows 21 in
